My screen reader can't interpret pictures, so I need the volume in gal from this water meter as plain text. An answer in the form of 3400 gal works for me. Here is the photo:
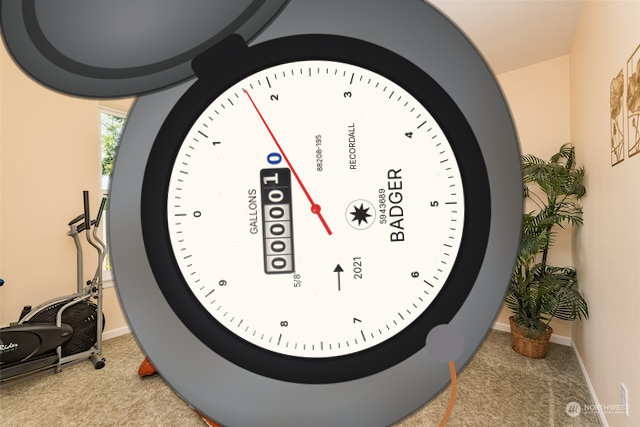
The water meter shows 11.7 gal
